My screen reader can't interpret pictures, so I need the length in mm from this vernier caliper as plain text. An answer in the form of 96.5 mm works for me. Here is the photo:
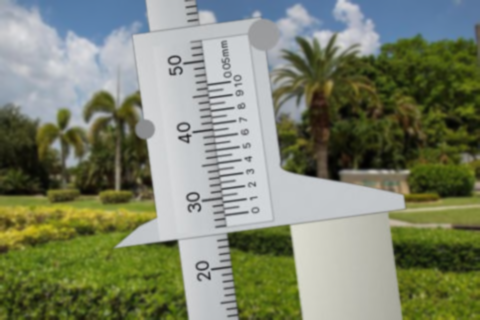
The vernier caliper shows 27.5 mm
